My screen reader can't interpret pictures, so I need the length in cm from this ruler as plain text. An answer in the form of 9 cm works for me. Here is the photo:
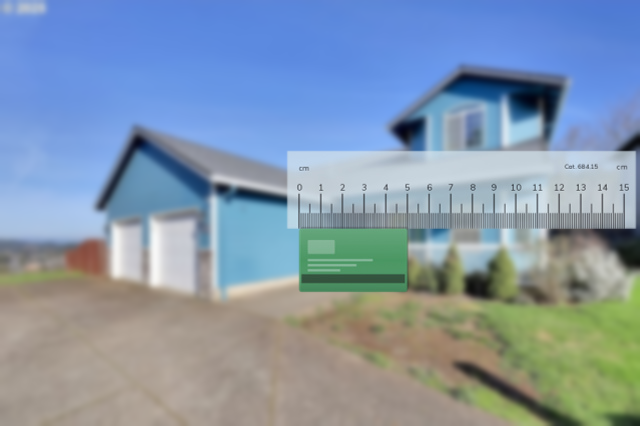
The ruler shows 5 cm
